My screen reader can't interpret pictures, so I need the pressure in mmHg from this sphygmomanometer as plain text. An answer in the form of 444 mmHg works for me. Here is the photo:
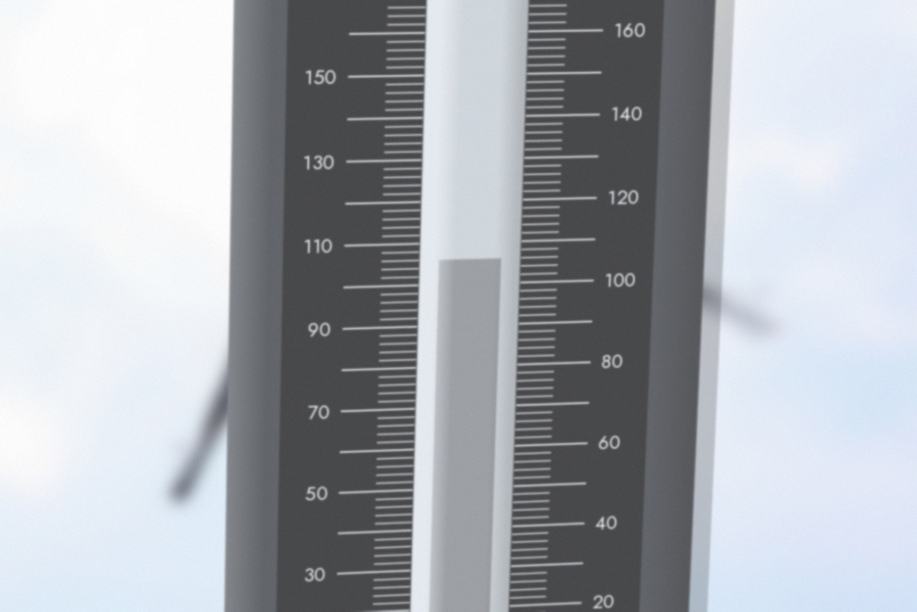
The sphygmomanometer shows 106 mmHg
